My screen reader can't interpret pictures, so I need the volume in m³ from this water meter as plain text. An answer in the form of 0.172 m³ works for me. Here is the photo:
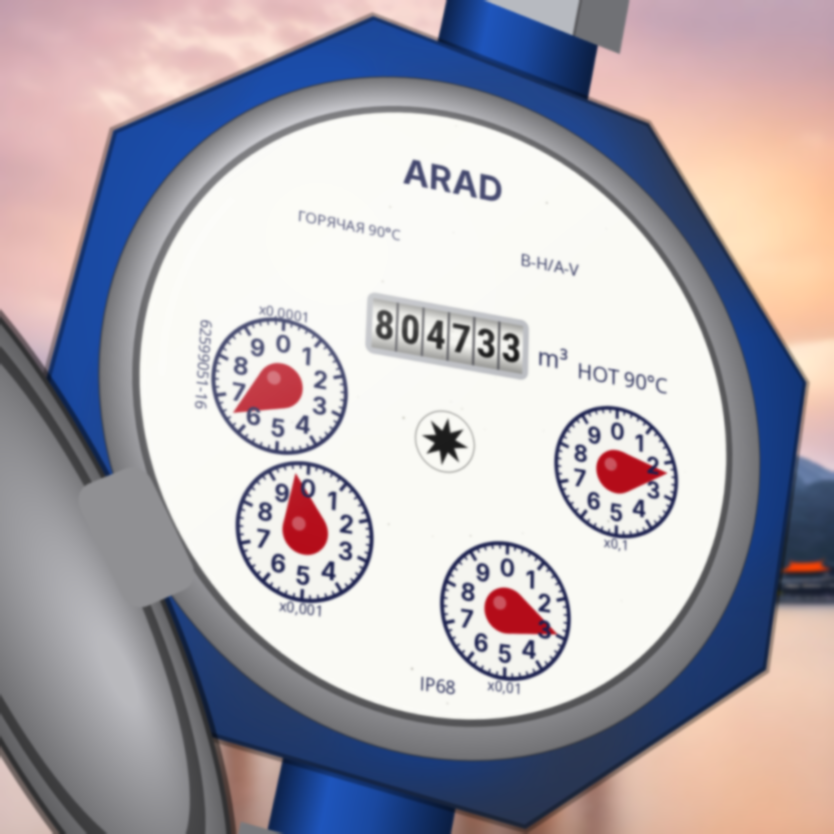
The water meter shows 804733.2296 m³
